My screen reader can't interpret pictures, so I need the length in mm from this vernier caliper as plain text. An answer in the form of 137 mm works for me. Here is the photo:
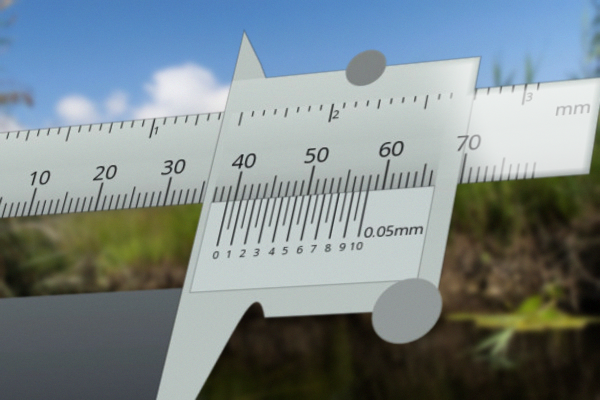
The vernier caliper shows 39.0 mm
